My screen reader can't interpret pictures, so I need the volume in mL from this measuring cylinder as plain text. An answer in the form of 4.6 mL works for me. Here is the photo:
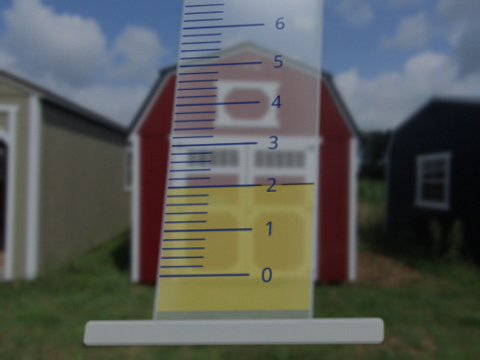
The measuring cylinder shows 2 mL
